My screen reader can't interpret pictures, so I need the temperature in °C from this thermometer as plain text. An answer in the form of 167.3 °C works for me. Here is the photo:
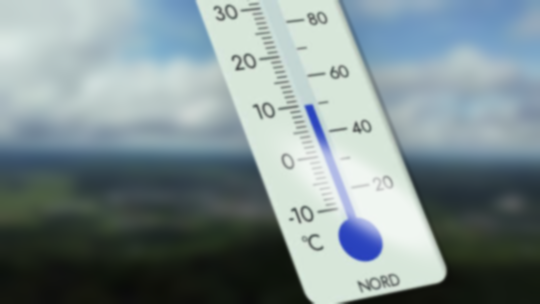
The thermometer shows 10 °C
